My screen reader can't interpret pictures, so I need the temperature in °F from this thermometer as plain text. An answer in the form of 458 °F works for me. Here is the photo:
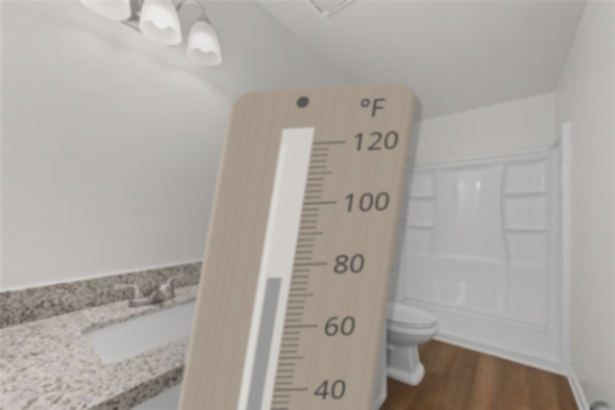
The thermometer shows 76 °F
